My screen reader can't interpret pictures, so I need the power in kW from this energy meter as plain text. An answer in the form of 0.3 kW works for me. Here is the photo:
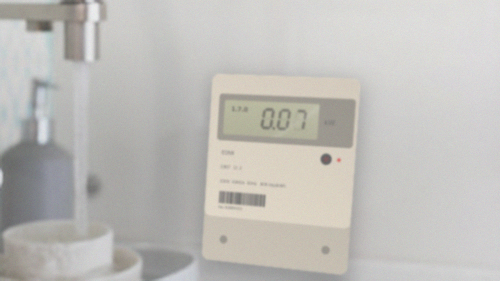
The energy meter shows 0.07 kW
